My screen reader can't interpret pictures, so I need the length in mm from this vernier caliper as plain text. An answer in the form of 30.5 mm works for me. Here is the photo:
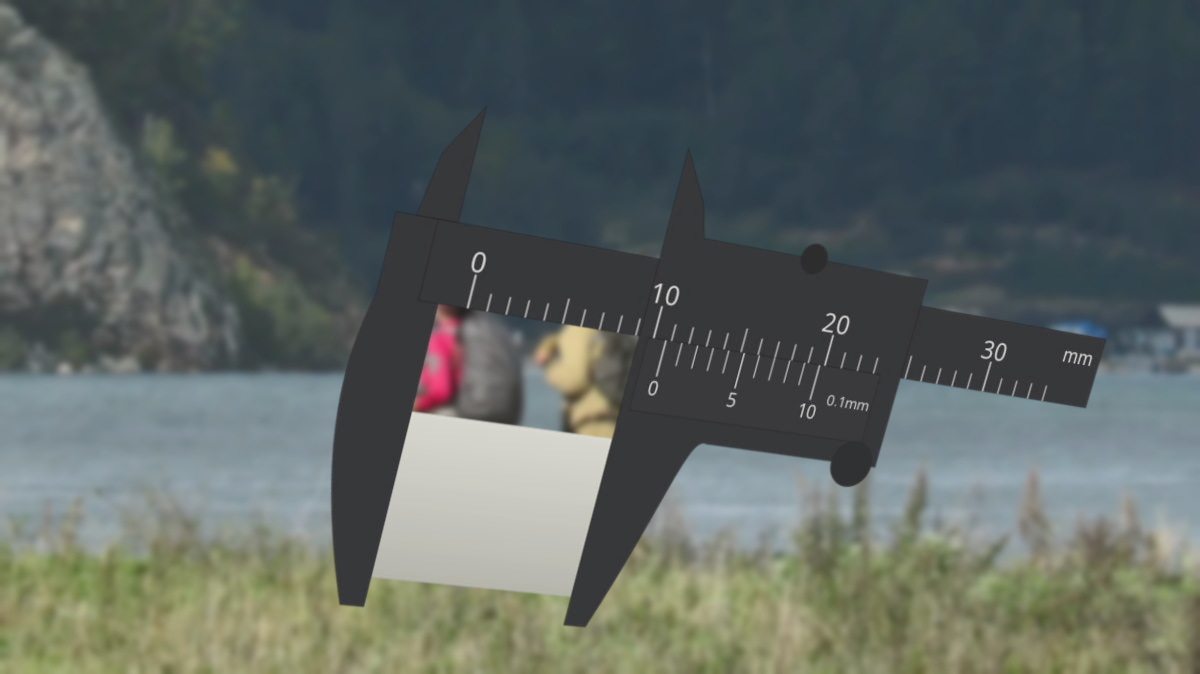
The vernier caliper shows 10.7 mm
